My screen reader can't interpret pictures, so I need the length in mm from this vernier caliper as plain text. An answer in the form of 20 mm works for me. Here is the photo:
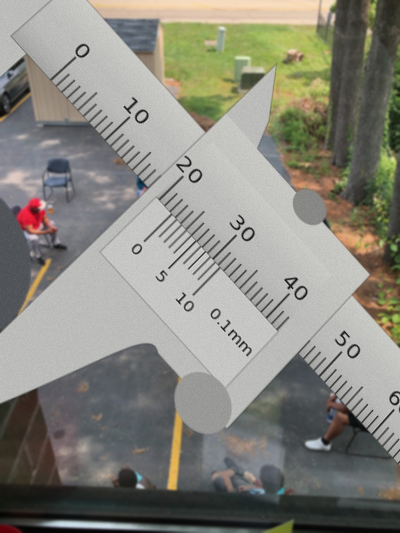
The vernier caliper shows 22.4 mm
